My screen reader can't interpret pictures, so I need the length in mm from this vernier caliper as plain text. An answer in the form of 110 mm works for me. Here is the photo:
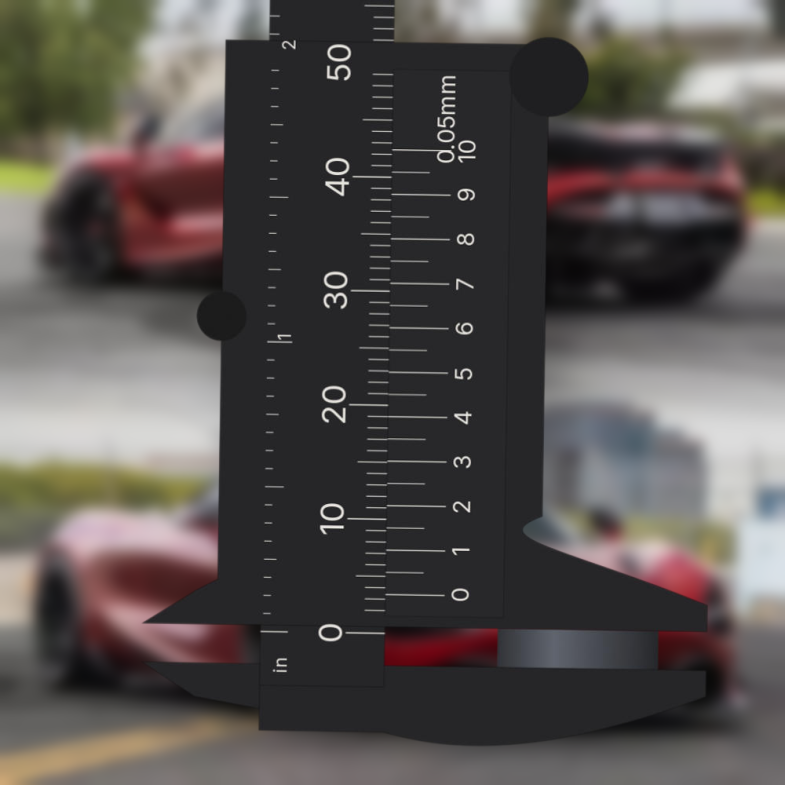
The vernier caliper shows 3.4 mm
